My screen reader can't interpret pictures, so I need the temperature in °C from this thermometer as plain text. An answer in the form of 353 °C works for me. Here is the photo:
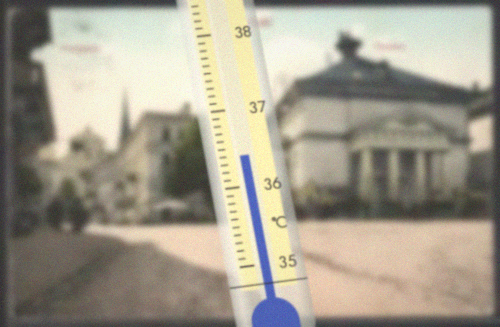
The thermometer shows 36.4 °C
